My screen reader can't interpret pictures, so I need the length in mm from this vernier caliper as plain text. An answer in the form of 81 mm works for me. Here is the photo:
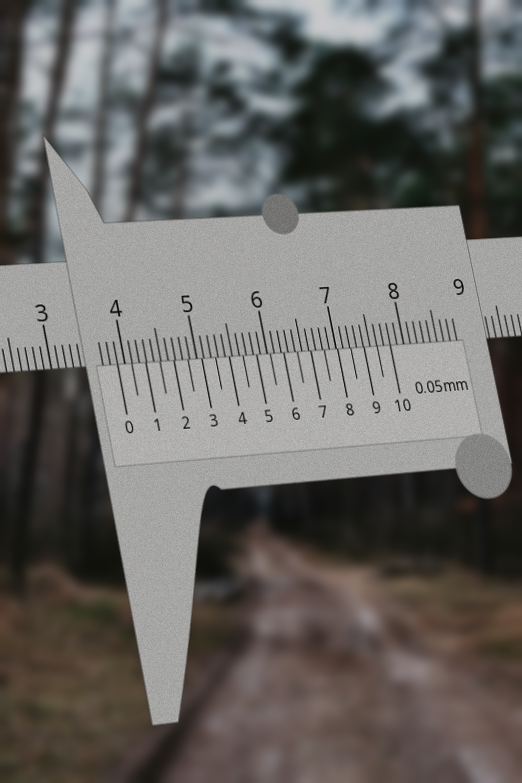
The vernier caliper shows 39.0 mm
